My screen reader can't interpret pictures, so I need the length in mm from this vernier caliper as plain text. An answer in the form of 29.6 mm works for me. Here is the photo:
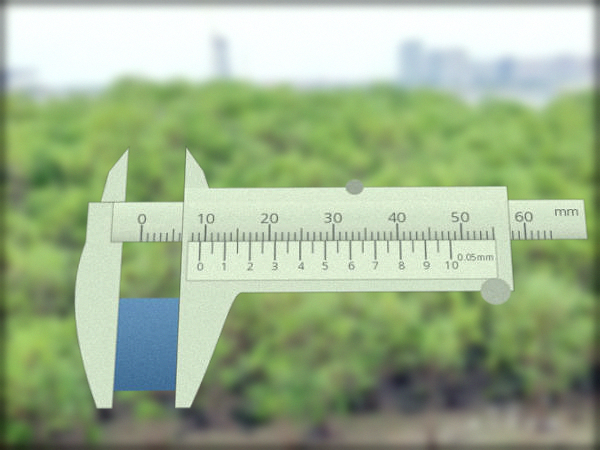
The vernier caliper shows 9.2 mm
